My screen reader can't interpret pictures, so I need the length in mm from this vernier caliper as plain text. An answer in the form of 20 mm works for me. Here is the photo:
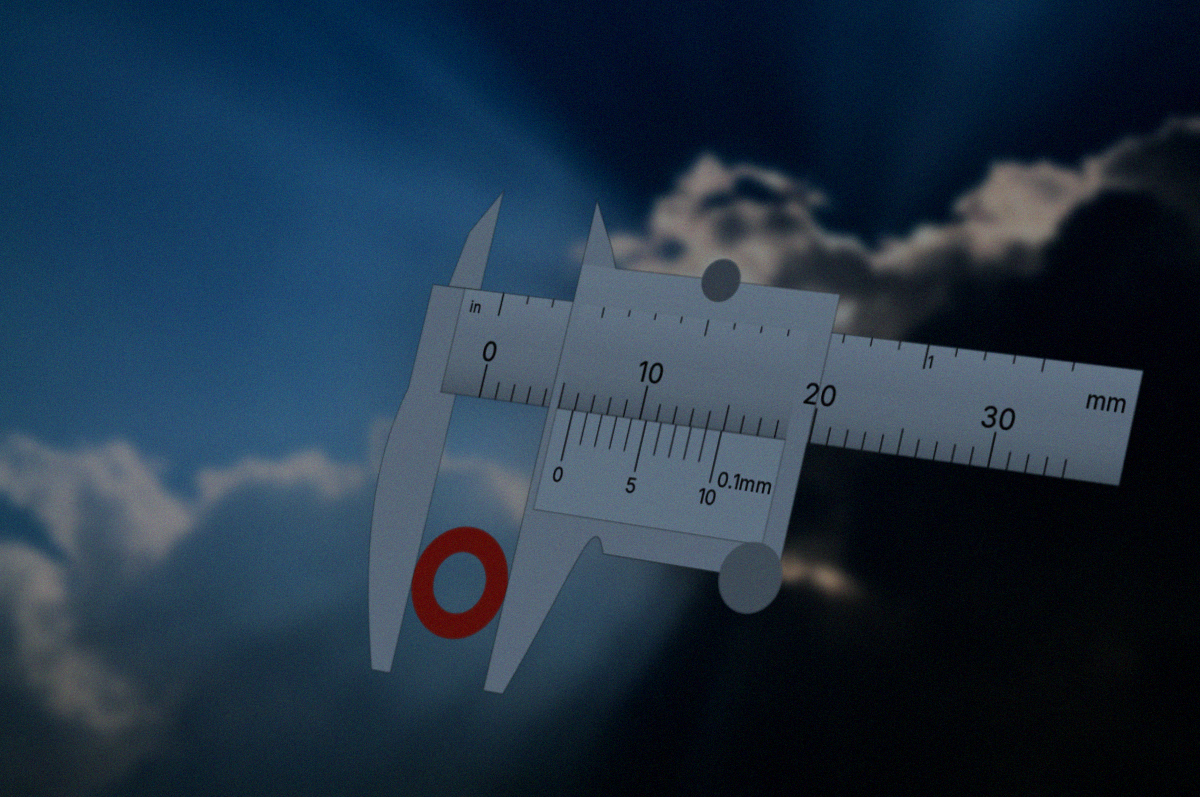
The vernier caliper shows 5.9 mm
